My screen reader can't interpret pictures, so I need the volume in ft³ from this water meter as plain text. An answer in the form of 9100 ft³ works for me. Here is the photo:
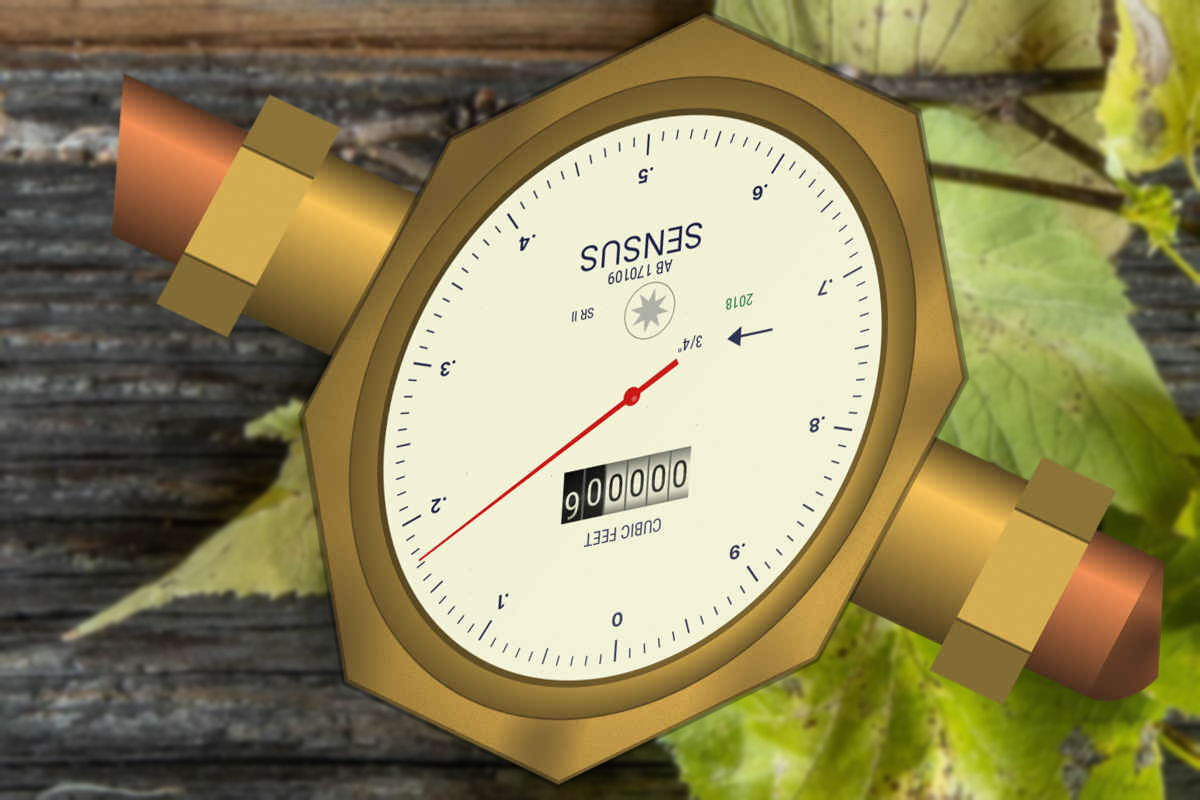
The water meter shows 6.17 ft³
